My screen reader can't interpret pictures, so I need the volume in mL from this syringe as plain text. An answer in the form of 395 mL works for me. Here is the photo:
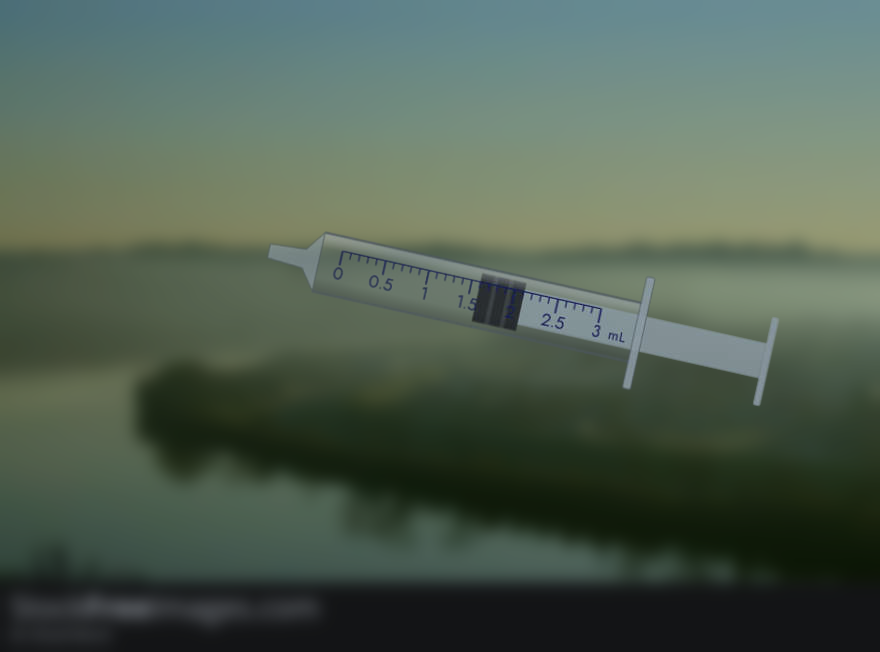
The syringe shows 1.6 mL
